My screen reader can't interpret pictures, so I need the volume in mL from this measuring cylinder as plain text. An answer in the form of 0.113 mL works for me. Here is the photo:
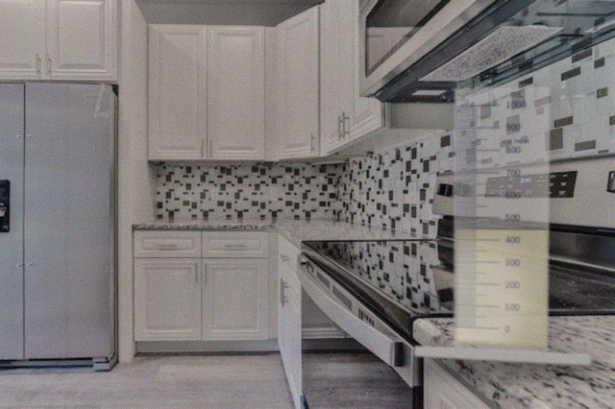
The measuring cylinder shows 450 mL
